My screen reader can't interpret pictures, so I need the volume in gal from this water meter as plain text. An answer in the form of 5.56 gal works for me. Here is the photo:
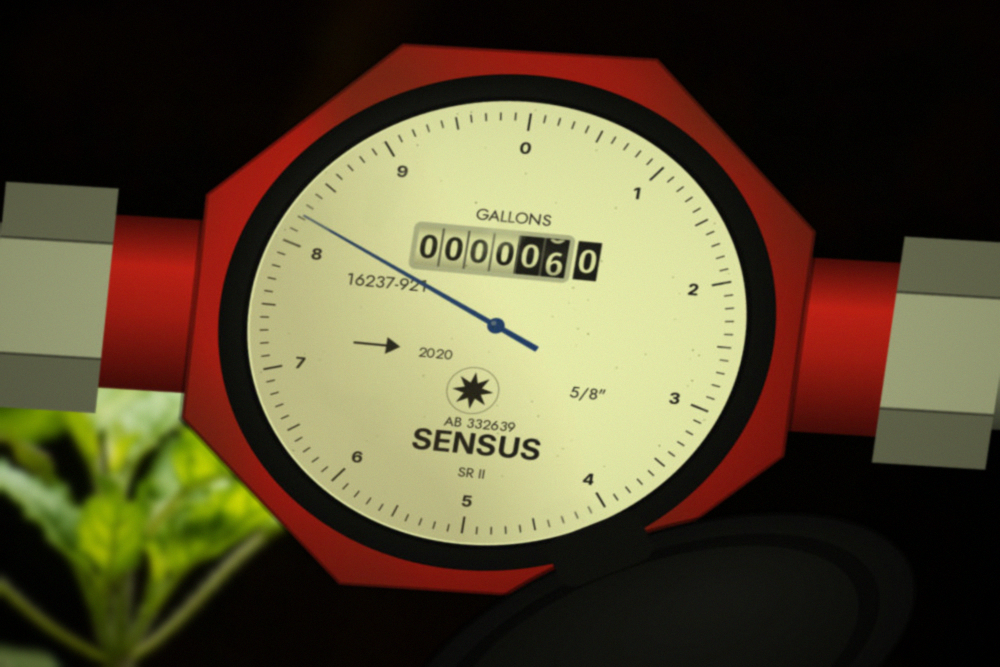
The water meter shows 58.2 gal
